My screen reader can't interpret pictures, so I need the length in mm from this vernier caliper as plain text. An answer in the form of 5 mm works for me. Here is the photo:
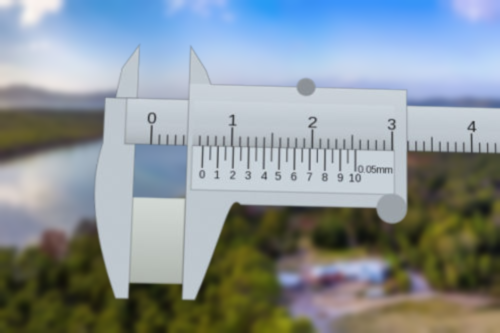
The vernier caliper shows 6.4 mm
